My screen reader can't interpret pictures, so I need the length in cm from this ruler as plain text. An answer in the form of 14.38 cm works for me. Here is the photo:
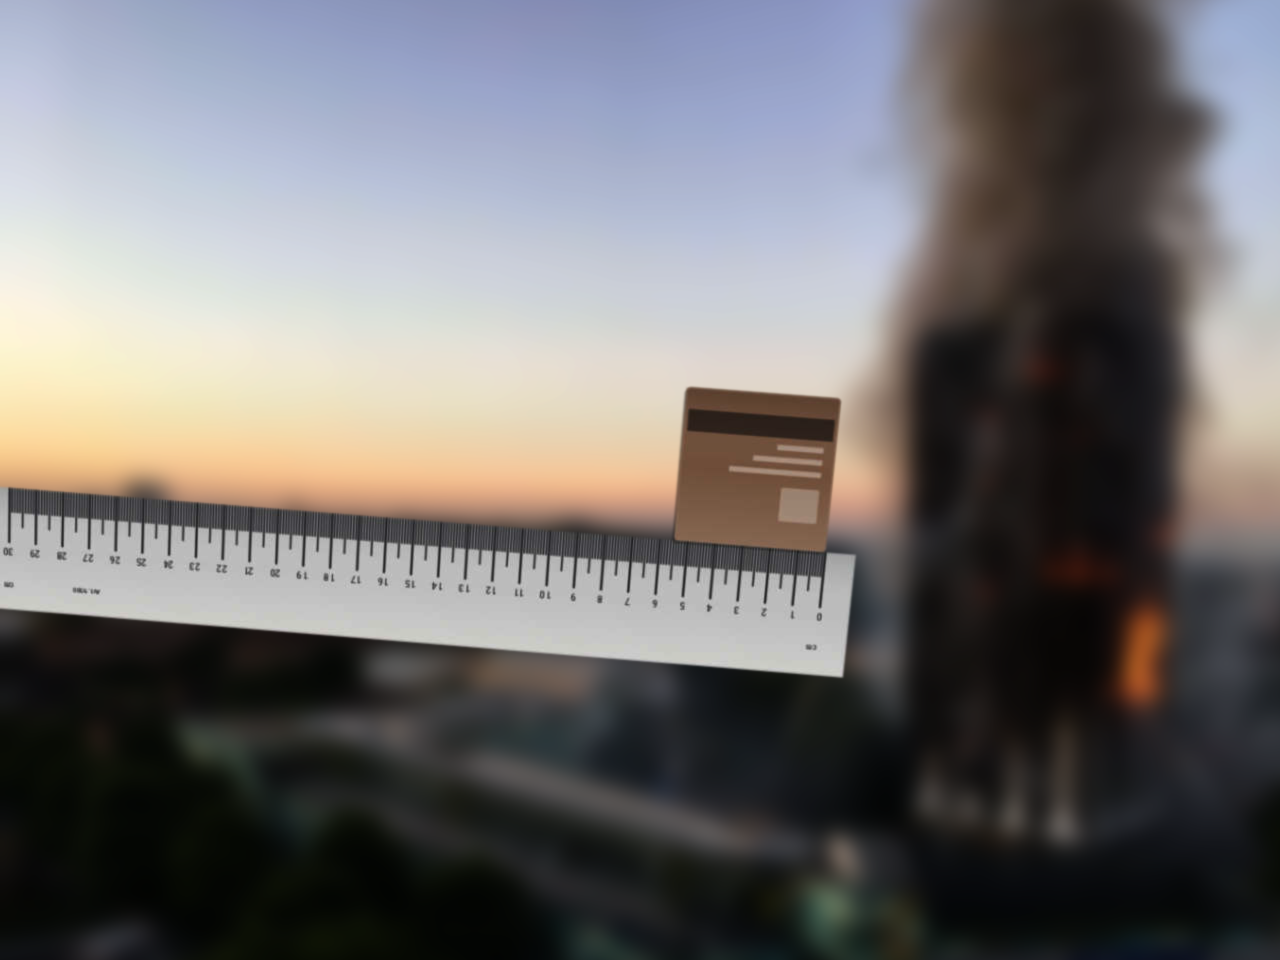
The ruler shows 5.5 cm
